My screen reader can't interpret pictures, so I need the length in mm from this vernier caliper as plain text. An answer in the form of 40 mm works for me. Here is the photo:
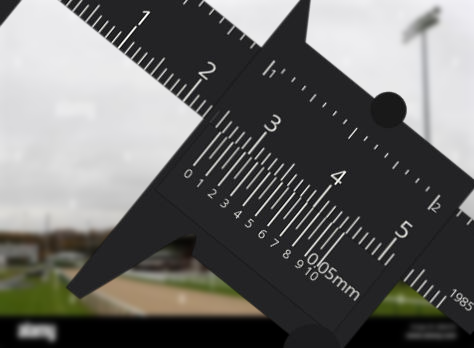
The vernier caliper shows 25.8 mm
